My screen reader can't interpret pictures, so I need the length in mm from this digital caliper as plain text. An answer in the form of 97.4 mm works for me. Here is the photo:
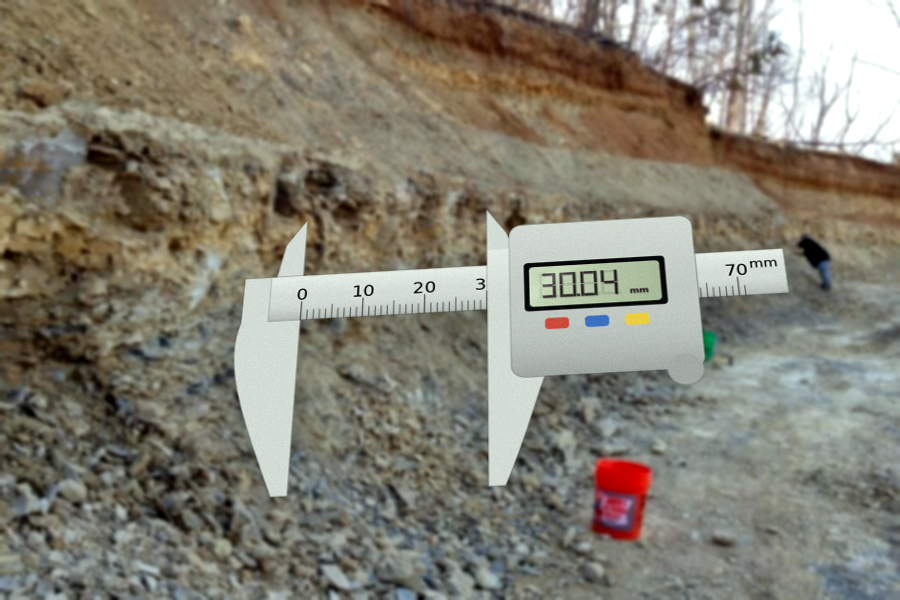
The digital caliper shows 30.04 mm
